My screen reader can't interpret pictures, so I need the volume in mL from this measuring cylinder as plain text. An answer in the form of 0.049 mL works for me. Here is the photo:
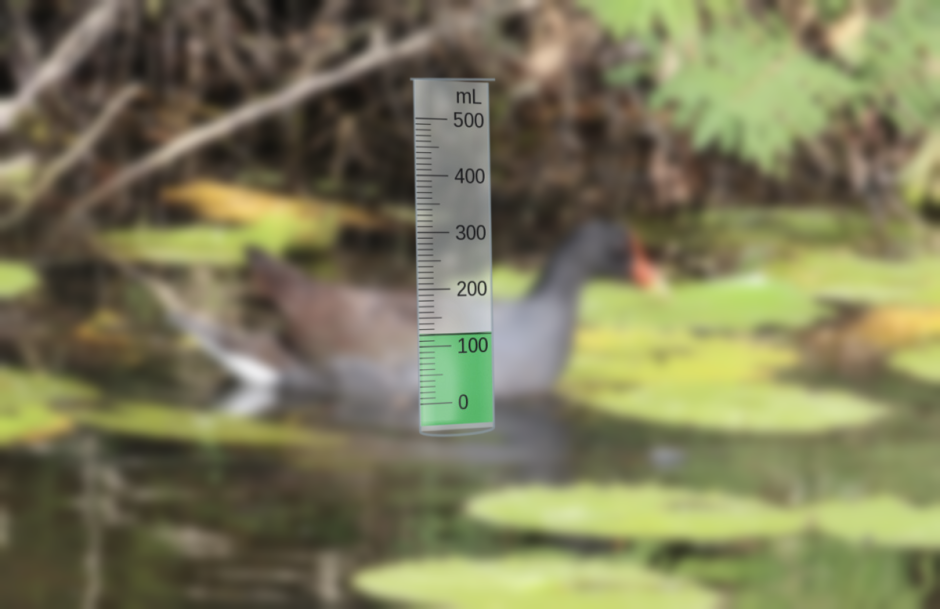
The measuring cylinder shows 120 mL
